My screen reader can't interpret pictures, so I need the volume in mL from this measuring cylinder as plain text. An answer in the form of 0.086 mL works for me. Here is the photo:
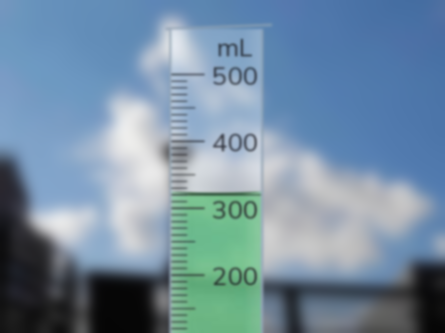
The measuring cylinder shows 320 mL
